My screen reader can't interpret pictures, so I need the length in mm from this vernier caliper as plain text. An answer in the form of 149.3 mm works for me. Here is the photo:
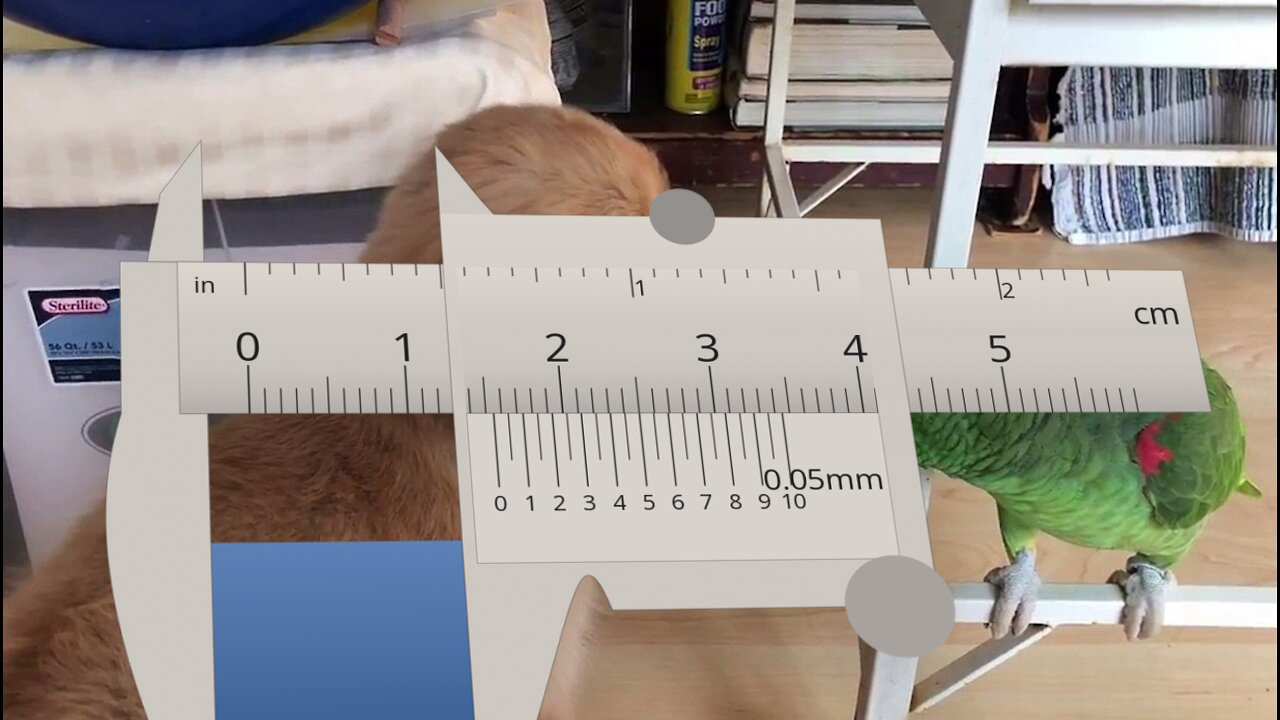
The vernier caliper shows 15.5 mm
